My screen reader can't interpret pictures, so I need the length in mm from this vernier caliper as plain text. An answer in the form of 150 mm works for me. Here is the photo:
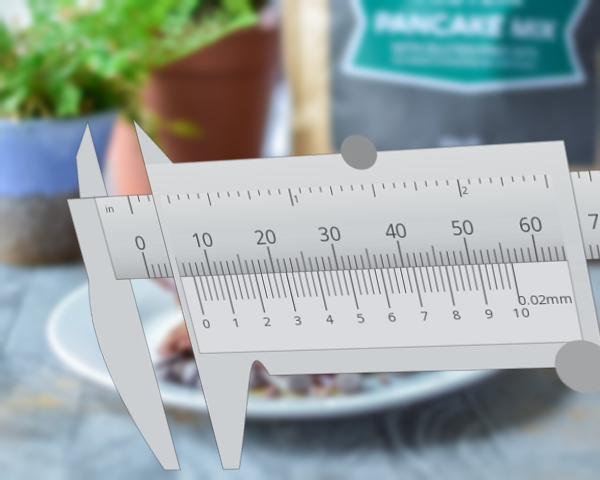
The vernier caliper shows 7.2 mm
